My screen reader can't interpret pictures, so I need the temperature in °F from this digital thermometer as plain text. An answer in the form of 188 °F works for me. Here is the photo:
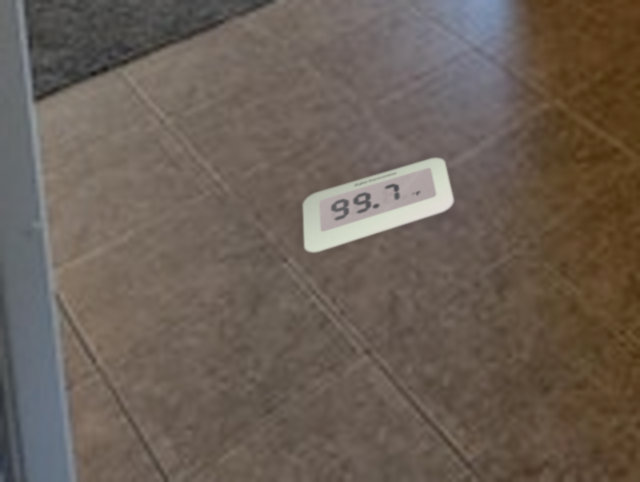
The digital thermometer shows 99.7 °F
